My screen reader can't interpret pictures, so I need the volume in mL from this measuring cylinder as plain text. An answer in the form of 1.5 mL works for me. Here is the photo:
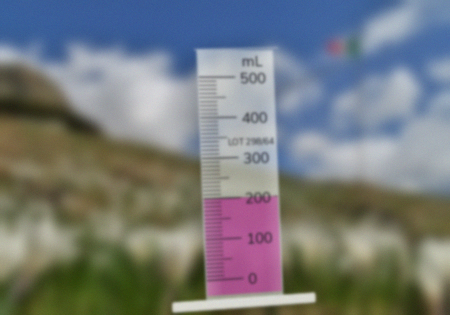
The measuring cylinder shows 200 mL
